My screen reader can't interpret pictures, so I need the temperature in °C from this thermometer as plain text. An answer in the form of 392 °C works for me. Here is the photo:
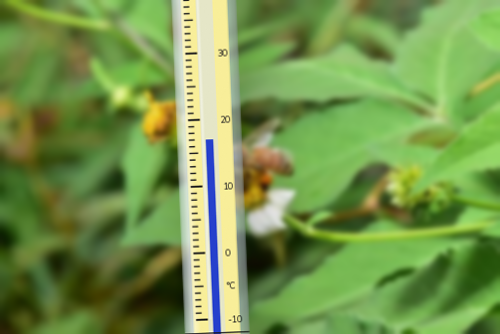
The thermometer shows 17 °C
